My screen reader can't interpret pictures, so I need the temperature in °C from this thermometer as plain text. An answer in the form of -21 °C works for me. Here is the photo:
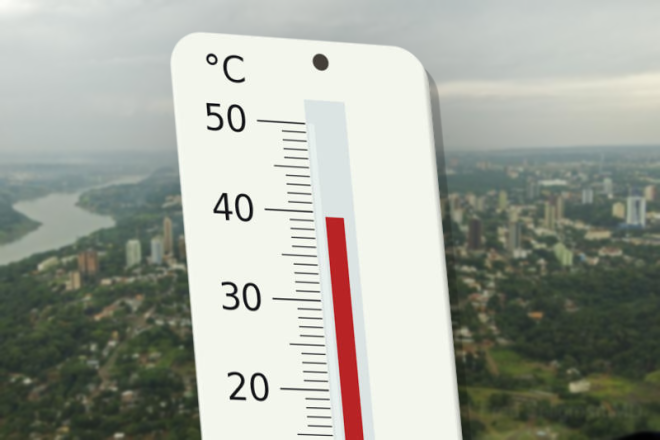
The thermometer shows 39.5 °C
